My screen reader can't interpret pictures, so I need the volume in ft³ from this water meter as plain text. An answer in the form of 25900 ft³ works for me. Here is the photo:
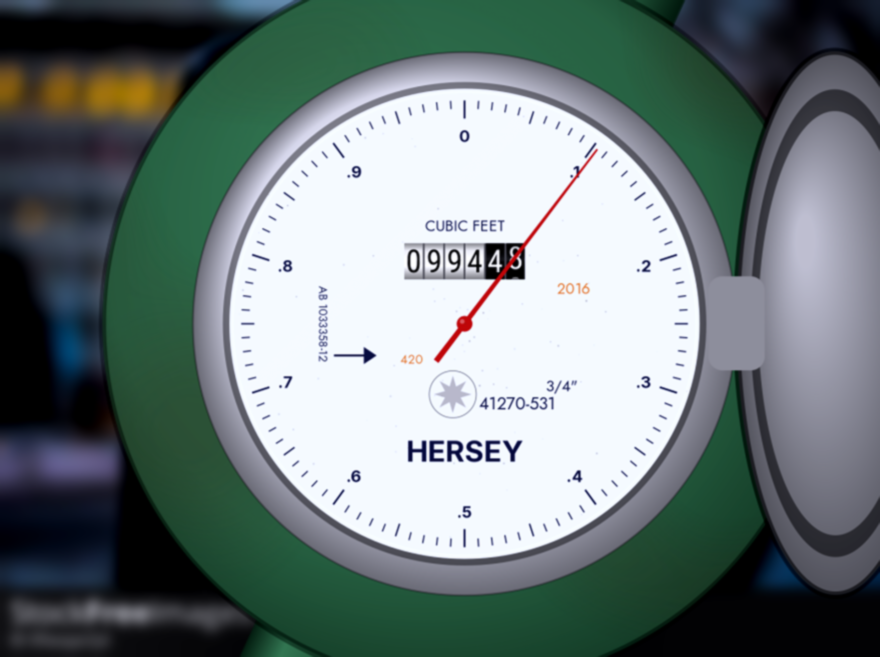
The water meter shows 99448.10 ft³
